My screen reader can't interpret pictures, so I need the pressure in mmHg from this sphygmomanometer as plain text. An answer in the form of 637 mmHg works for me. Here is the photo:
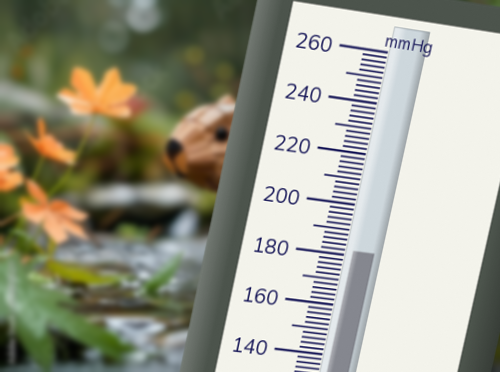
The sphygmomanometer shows 182 mmHg
